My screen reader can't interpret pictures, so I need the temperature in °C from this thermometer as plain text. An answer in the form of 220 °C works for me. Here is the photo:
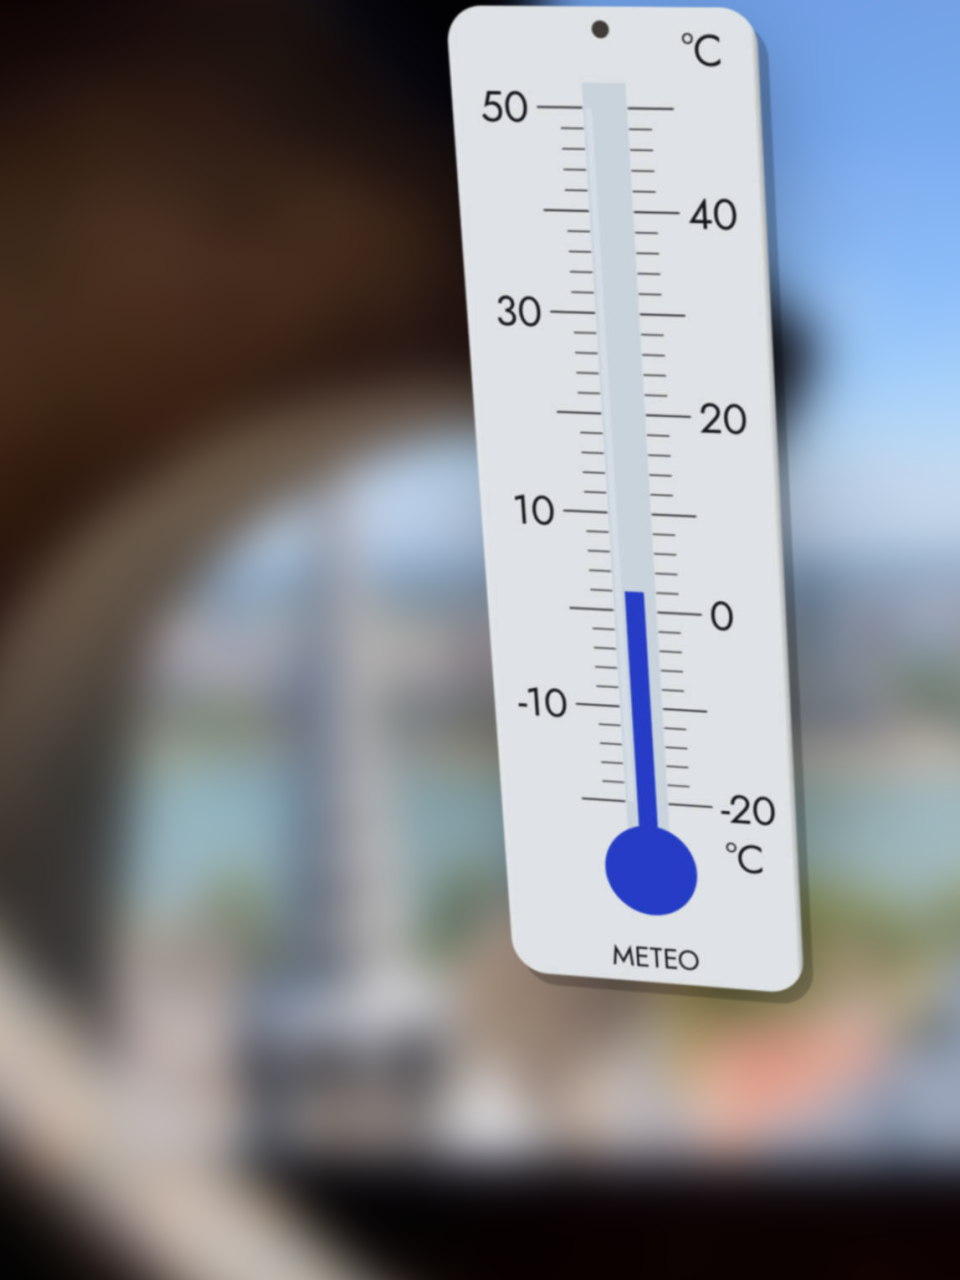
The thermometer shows 2 °C
